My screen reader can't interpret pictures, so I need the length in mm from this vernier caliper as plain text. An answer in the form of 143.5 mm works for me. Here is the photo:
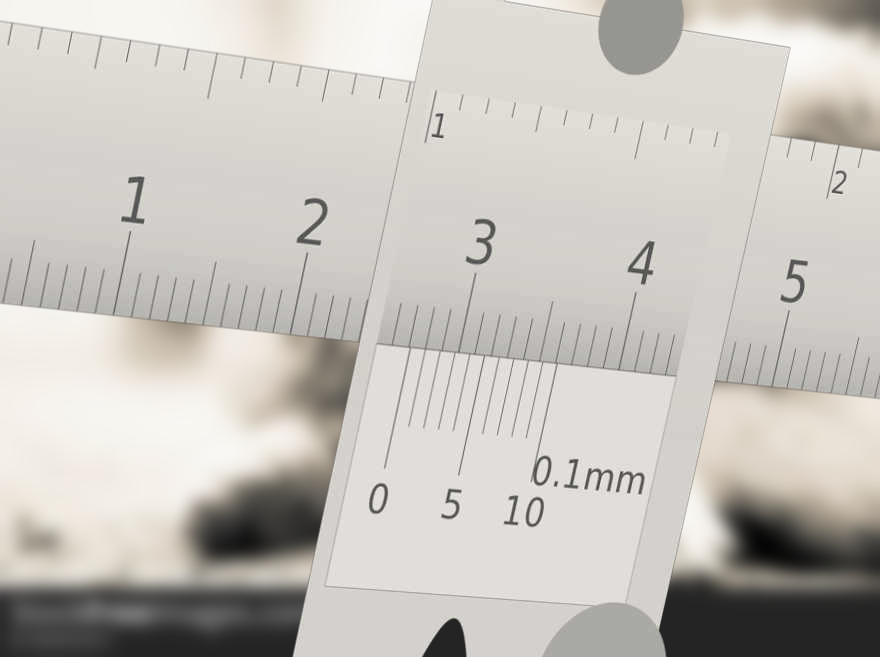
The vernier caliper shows 27.1 mm
